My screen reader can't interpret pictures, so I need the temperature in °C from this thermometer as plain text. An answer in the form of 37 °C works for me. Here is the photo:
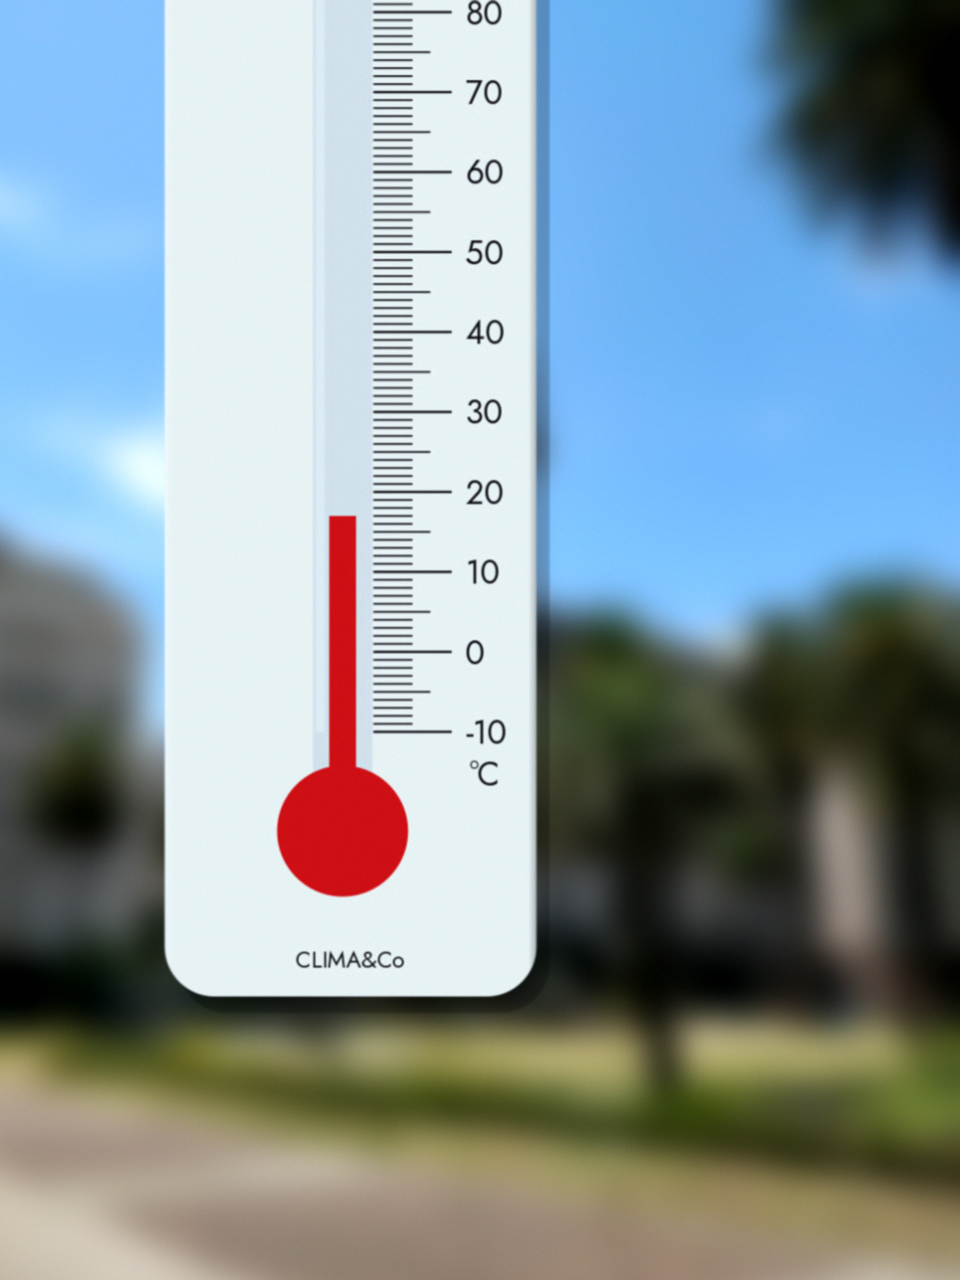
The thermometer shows 17 °C
